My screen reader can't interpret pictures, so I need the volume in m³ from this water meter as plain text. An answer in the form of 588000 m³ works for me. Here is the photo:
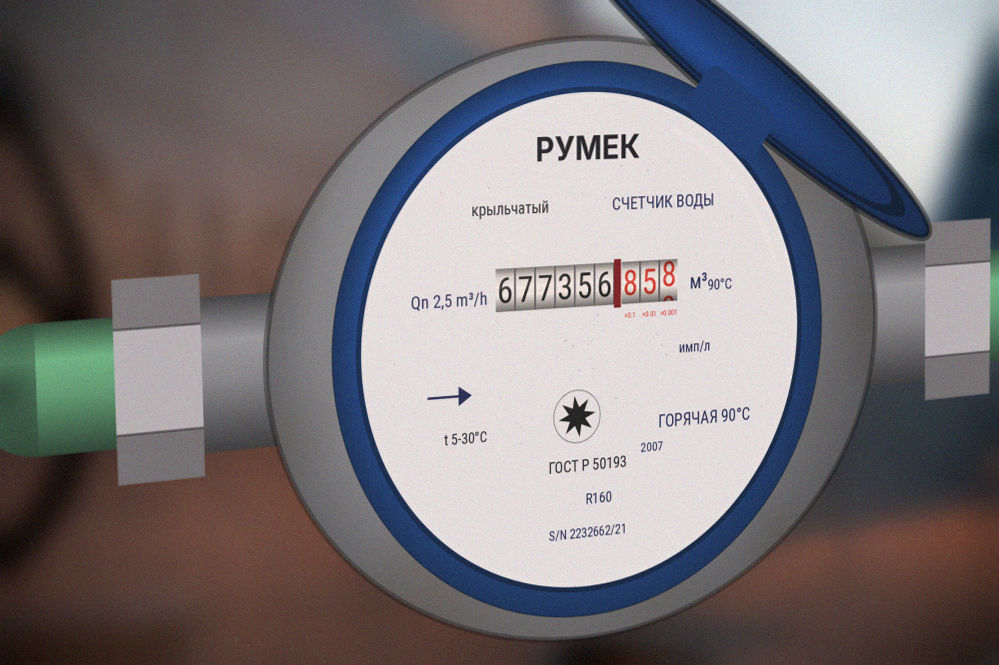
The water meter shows 677356.858 m³
